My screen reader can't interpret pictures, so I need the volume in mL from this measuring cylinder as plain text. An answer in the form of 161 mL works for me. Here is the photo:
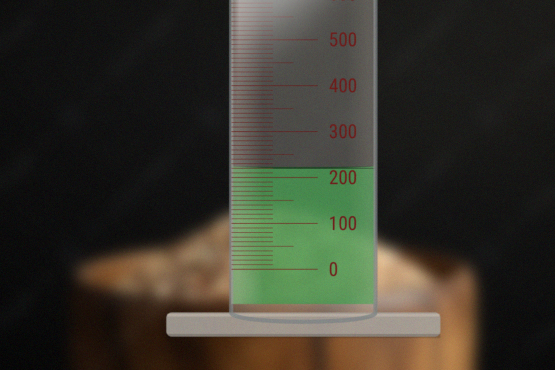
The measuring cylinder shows 220 mL
